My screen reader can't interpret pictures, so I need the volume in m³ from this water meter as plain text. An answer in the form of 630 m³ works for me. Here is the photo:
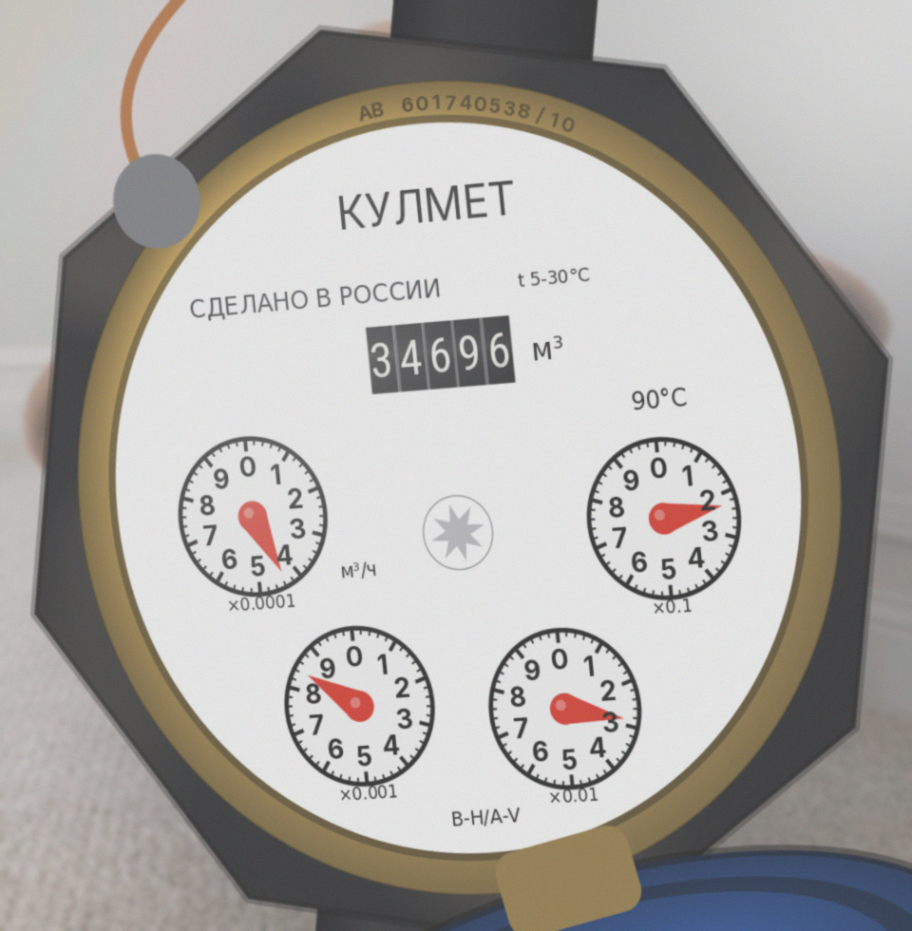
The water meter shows 34696.2284 m³
